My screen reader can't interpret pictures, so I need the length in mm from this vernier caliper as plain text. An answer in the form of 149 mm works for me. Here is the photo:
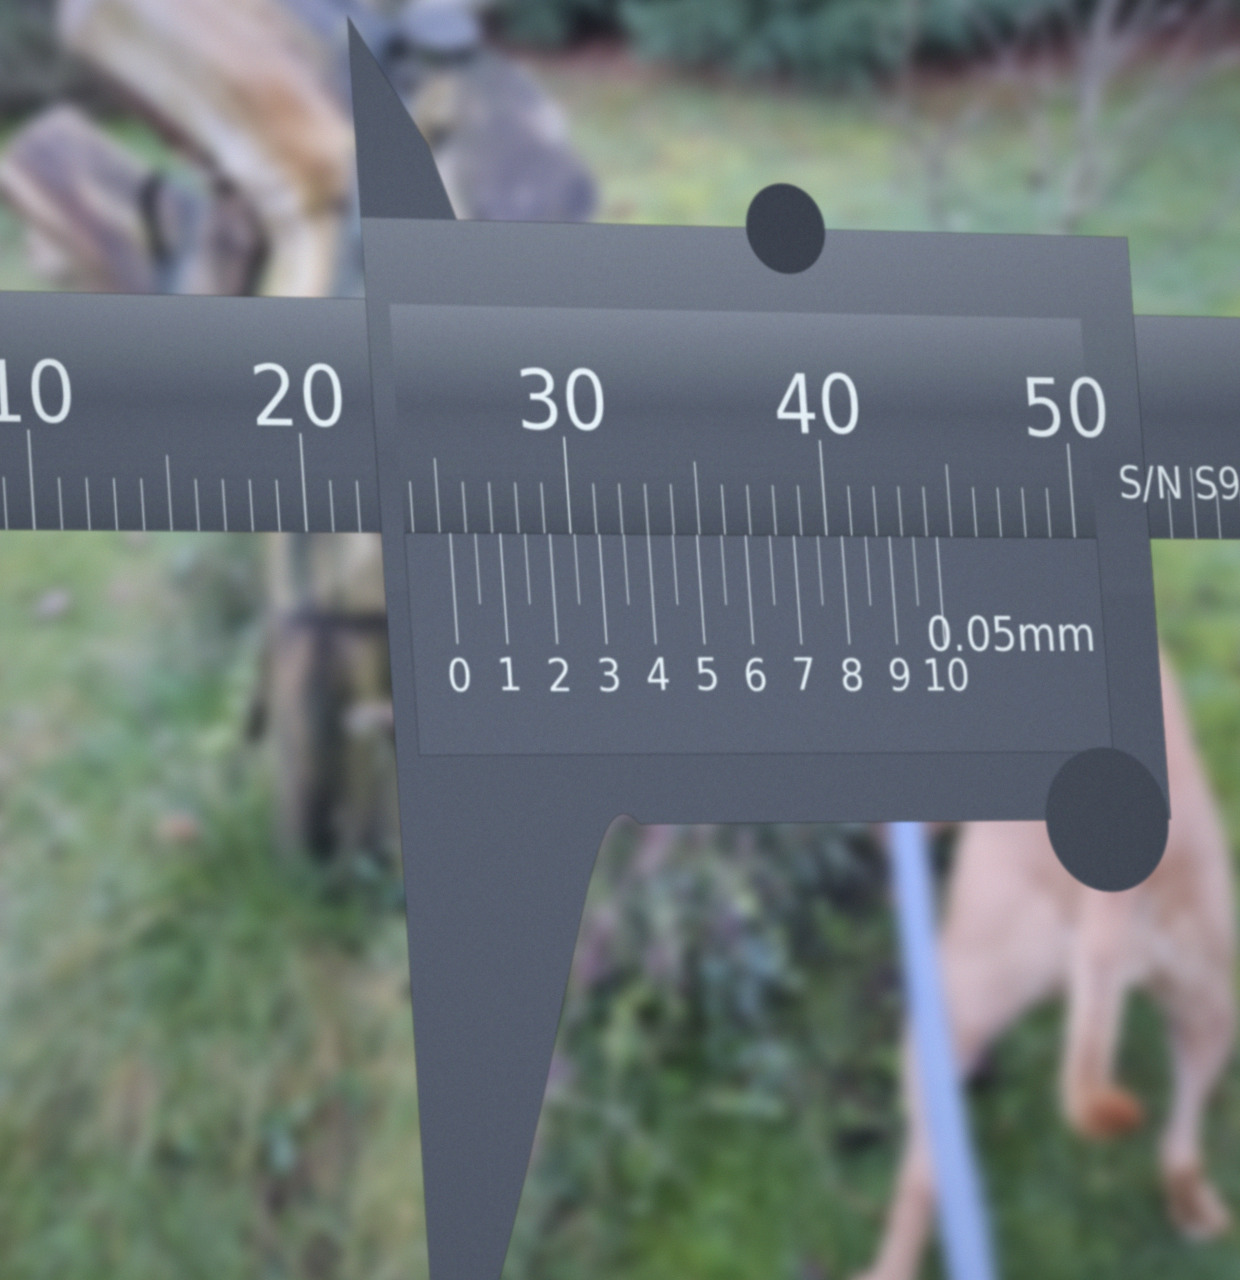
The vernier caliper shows 25.4 mm
